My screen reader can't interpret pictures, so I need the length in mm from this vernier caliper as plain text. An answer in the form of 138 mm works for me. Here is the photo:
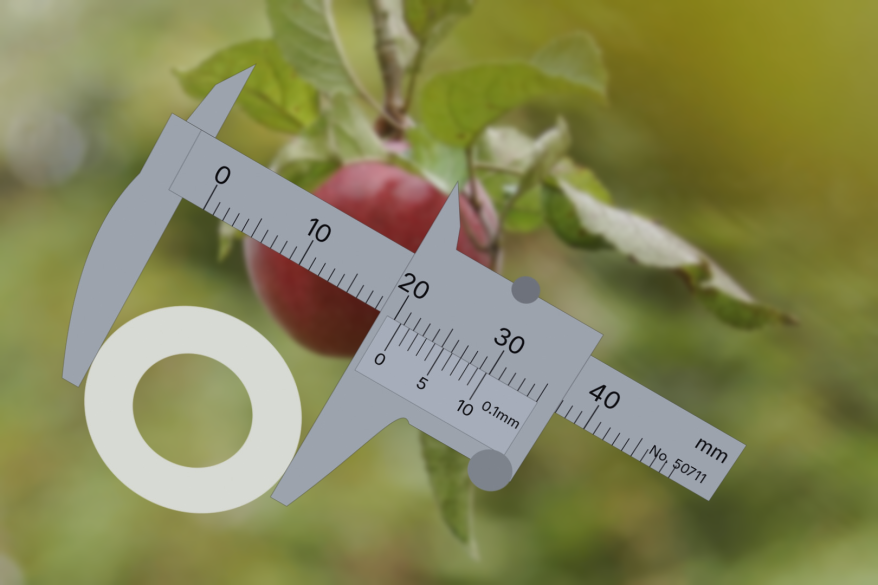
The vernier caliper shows 20.7 mm
